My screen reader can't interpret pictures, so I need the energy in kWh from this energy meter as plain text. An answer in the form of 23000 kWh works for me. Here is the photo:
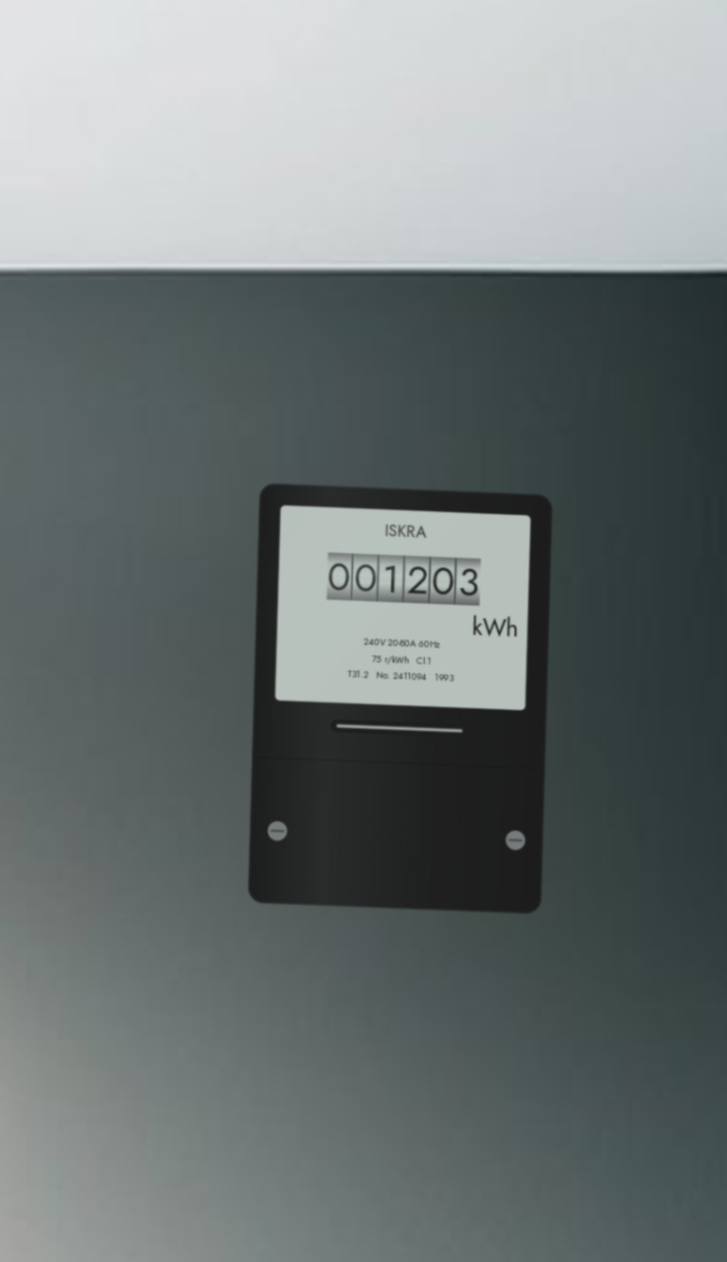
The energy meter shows 1203 kWh
